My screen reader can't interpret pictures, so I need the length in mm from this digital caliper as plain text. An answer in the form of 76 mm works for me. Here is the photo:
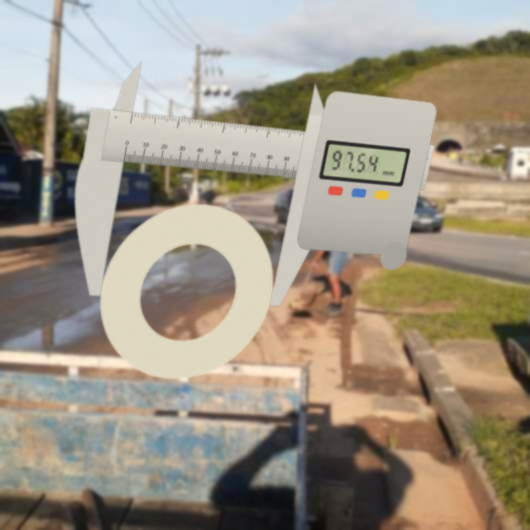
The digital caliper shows 97.54 mm
